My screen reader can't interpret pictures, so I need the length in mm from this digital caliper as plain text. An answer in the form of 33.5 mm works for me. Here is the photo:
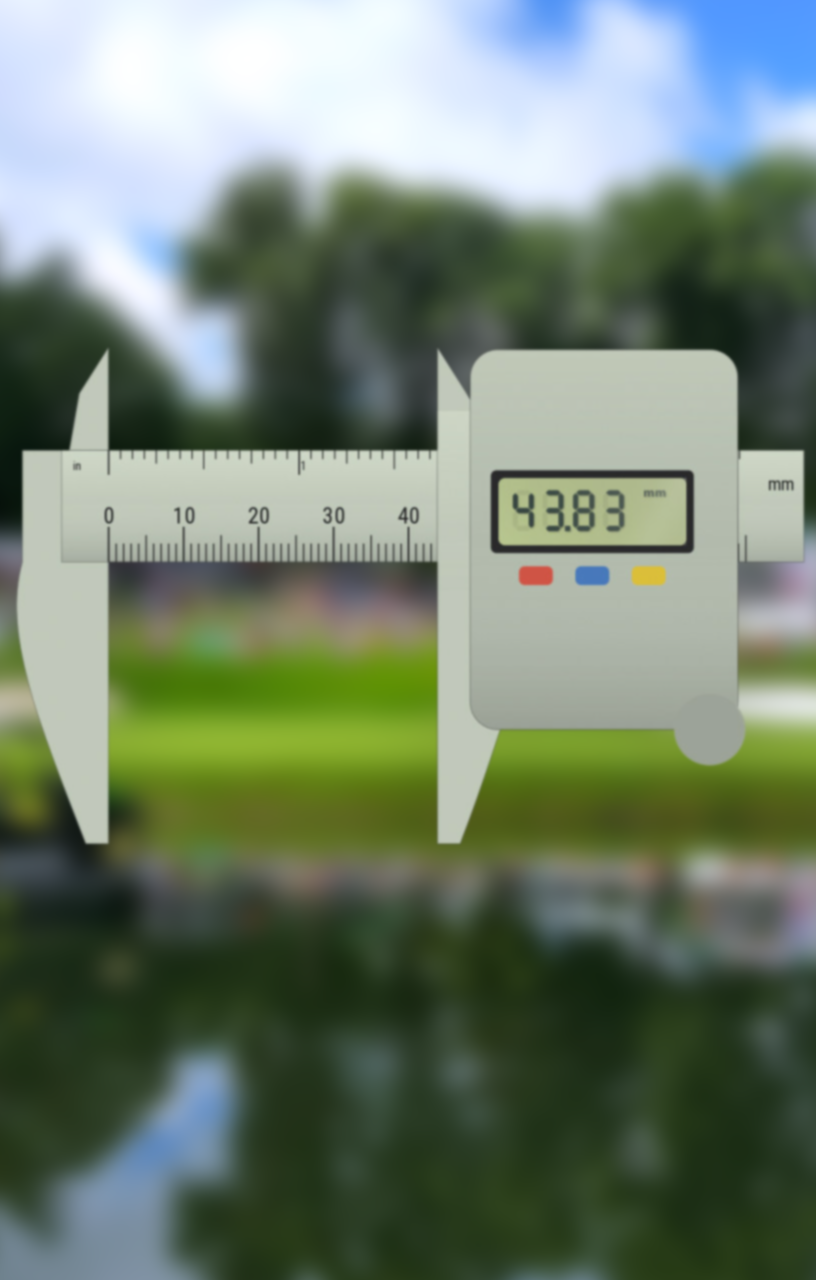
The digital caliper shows 43.83 mm
